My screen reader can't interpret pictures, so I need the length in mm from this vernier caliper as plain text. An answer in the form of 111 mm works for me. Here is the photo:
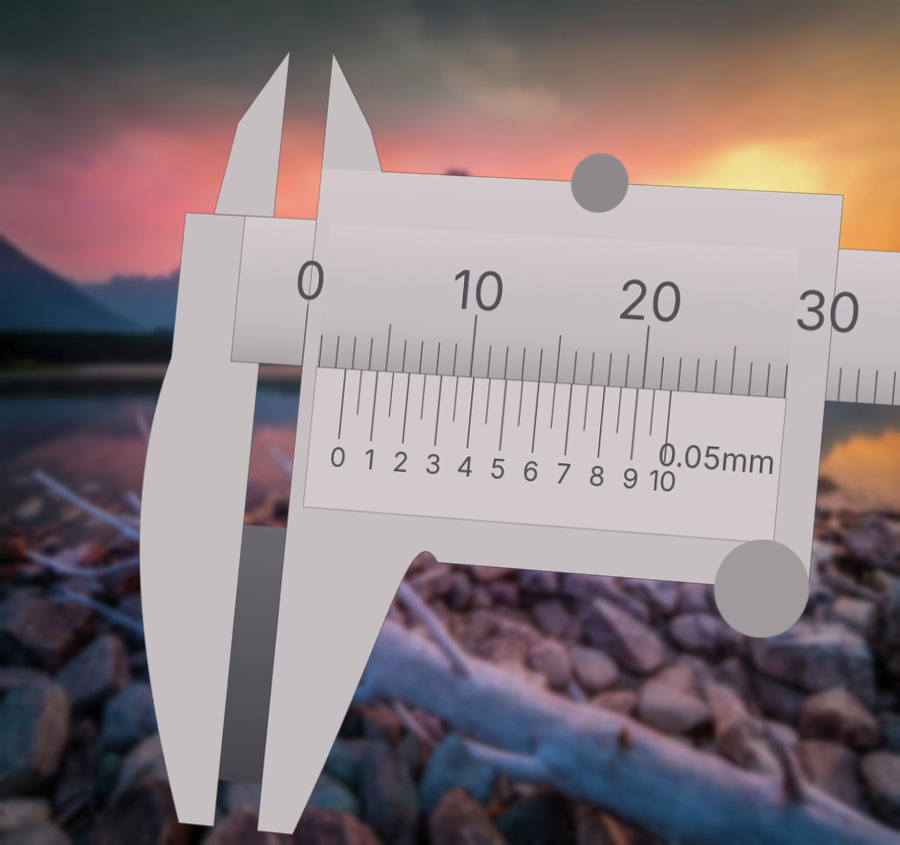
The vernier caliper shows 2.6 mm
